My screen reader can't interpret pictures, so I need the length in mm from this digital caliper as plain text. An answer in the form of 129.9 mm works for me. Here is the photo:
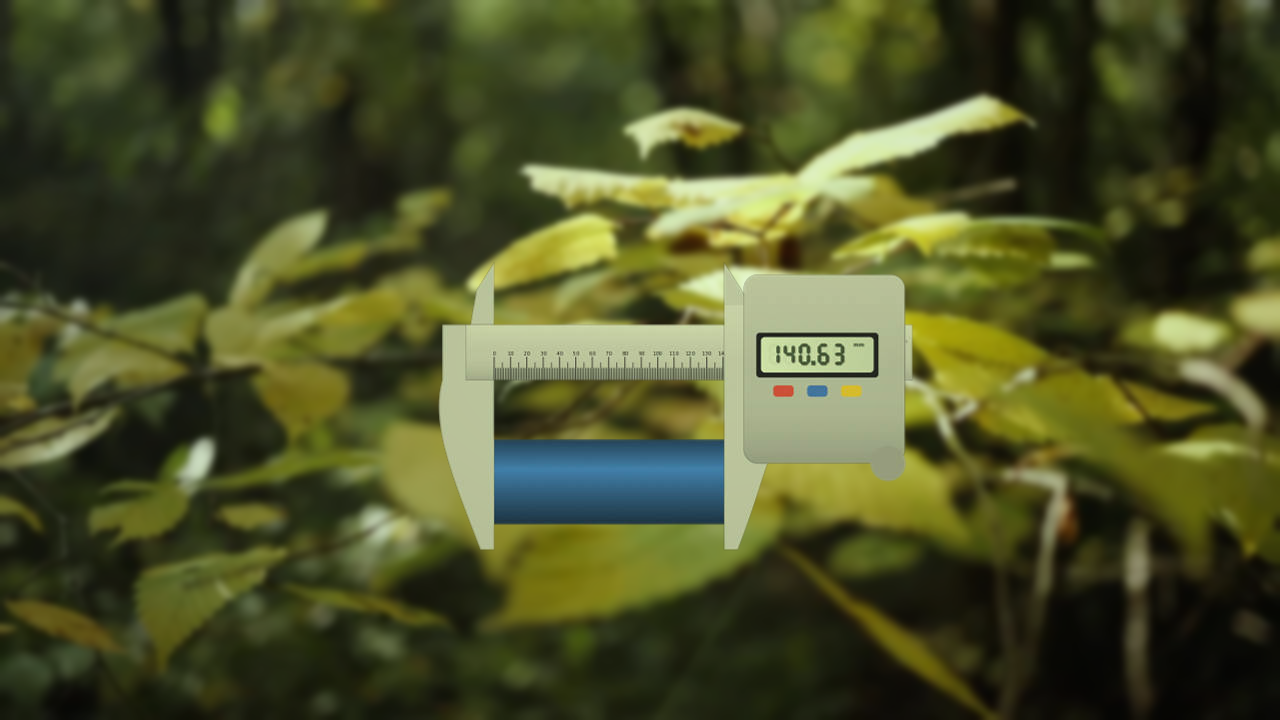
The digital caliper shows 140.63 mm
